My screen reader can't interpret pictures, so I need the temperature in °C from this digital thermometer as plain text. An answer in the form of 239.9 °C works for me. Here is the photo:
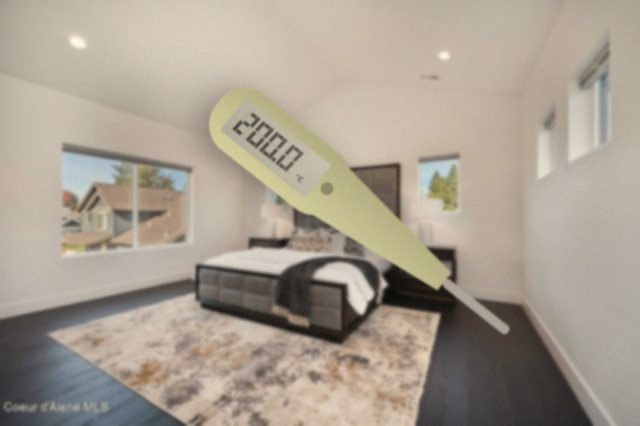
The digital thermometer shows 200.0 °C
